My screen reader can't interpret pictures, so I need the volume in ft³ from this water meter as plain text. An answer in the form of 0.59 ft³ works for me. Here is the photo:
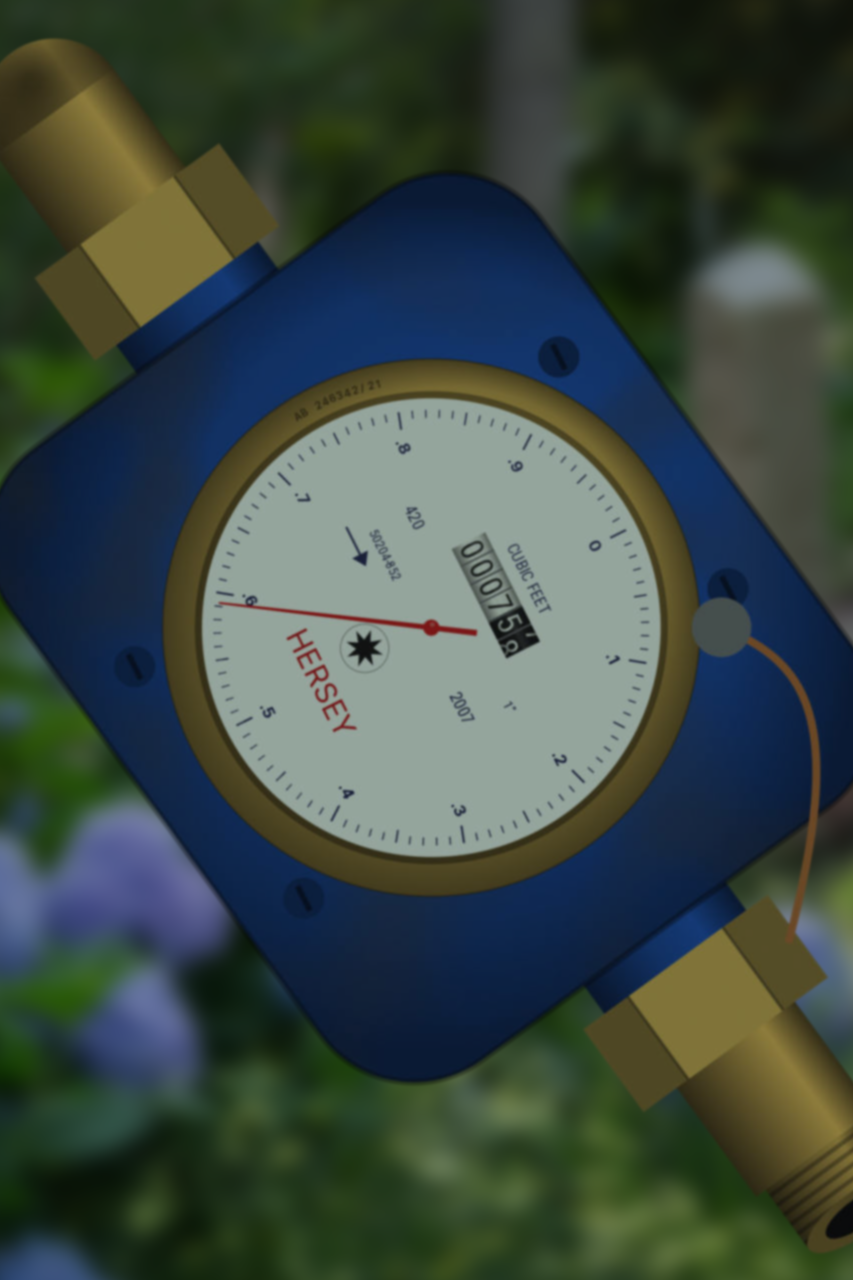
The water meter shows 757.59 ft³
